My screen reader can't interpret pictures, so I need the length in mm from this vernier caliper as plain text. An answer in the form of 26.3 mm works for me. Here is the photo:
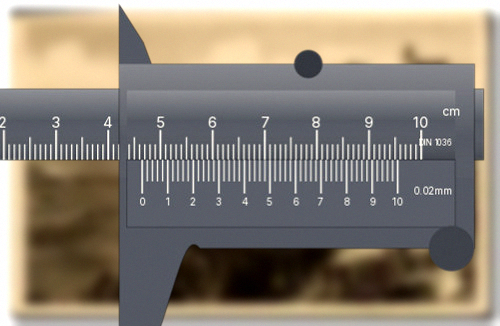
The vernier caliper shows 46.5 mm
